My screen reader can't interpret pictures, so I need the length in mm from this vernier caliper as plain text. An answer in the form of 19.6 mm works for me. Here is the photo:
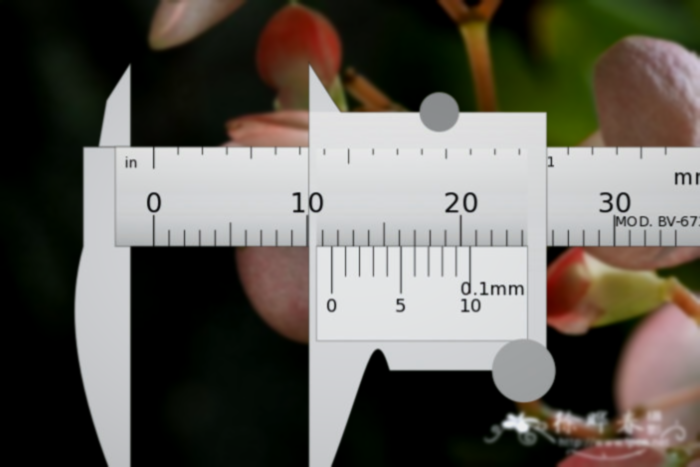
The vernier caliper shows 11.6 mm
